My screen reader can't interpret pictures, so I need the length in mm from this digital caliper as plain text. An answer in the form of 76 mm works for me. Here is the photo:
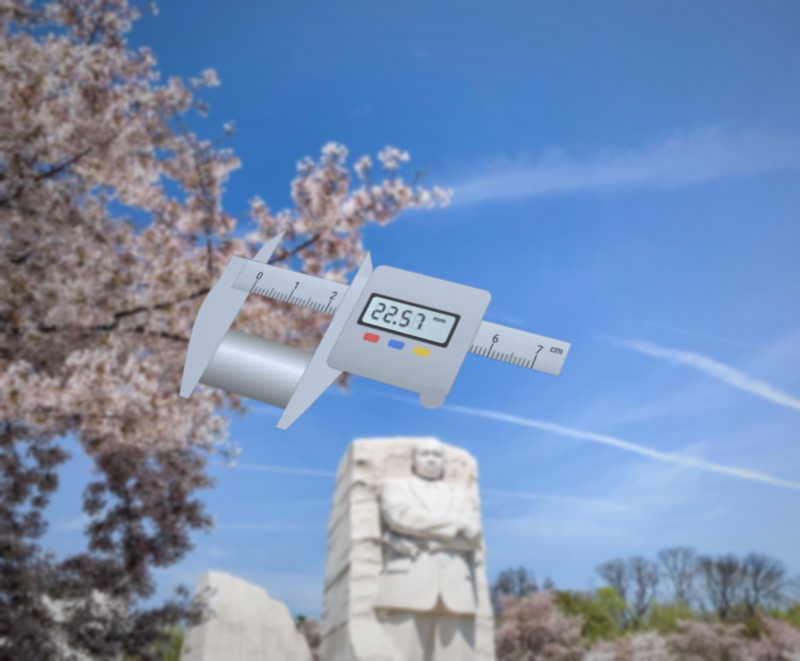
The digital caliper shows 22.57 mm
